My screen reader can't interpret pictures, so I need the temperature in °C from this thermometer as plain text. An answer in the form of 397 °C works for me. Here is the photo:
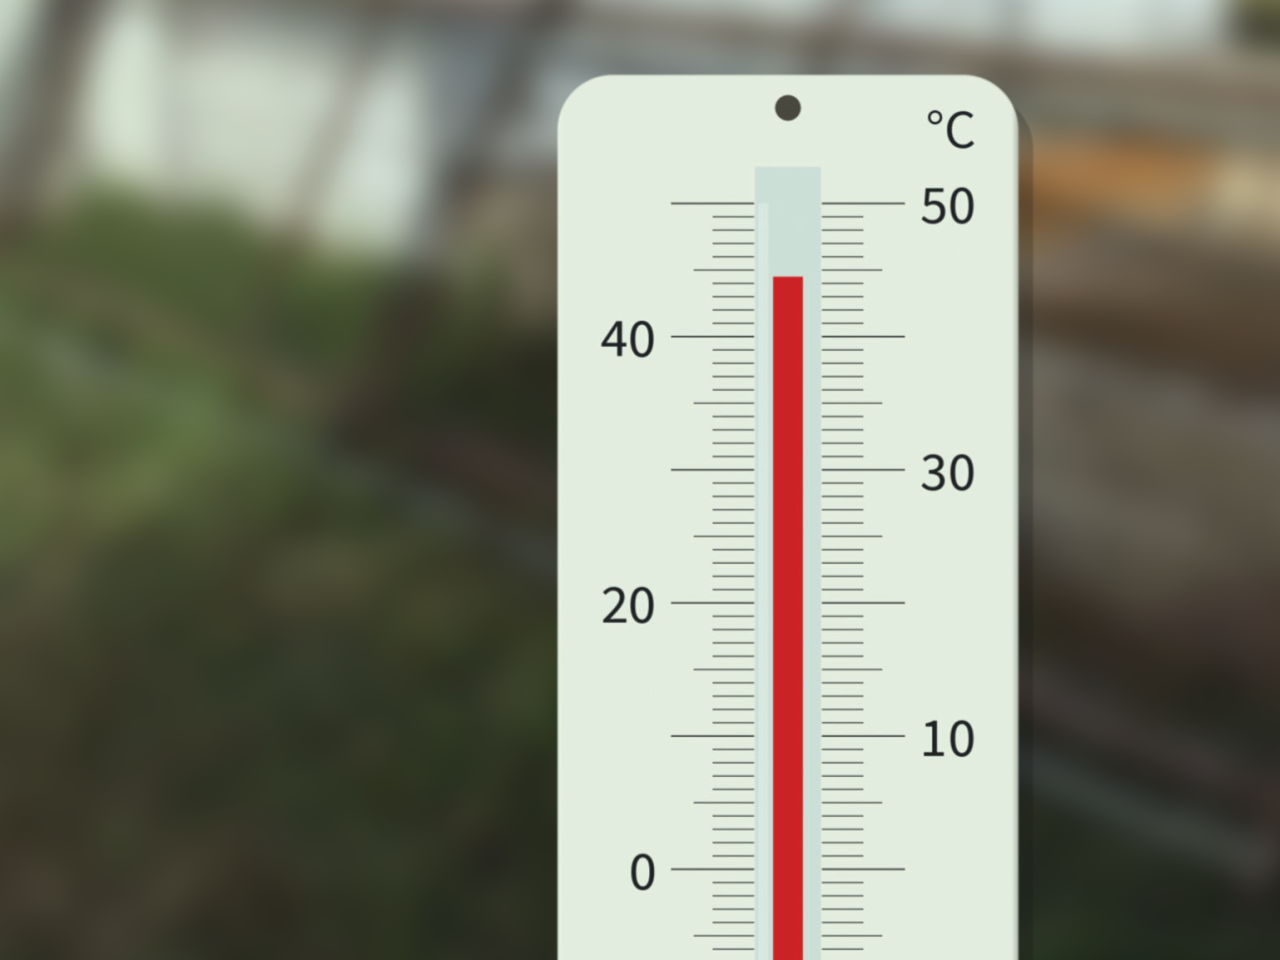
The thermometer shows 44.5 °C
